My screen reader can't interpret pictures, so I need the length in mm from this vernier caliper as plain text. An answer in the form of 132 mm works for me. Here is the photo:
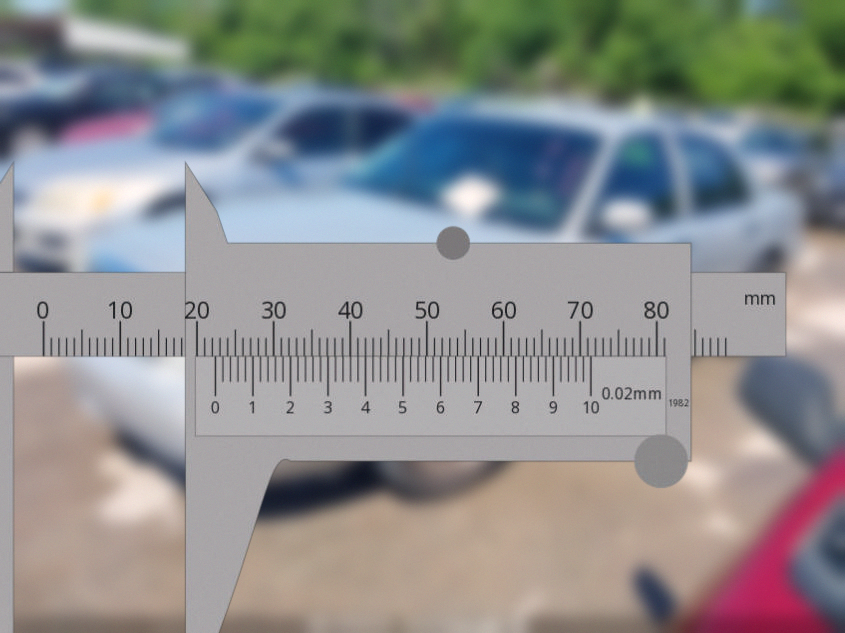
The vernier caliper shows 22.4 mm
